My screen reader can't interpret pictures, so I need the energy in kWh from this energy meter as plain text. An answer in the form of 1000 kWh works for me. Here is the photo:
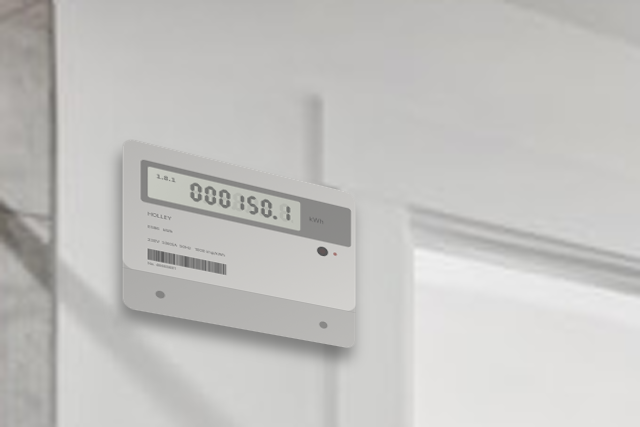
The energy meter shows 150.1 kWh
